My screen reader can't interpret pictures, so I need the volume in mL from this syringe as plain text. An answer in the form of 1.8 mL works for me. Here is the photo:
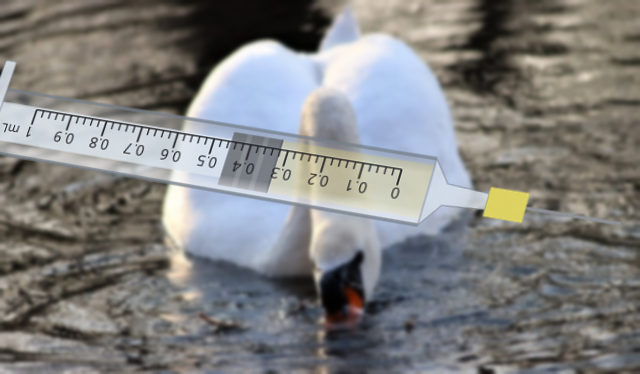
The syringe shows 0.32 mL
